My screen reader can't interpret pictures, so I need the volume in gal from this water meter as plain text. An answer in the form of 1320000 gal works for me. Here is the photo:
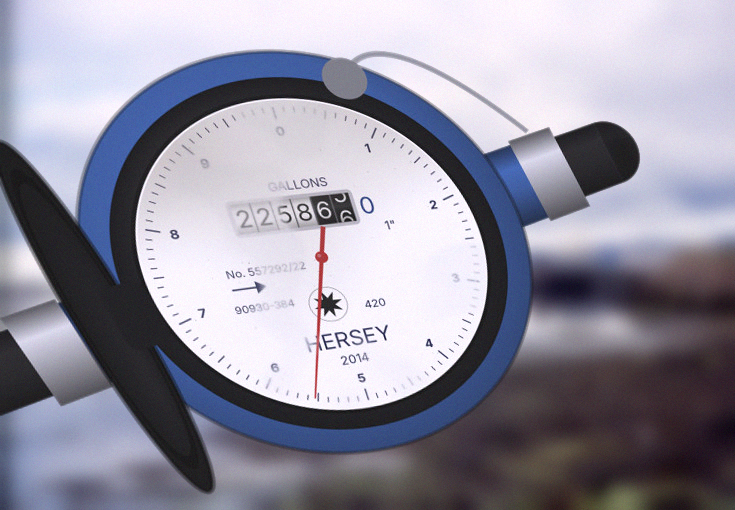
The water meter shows 2258655.5 gal
